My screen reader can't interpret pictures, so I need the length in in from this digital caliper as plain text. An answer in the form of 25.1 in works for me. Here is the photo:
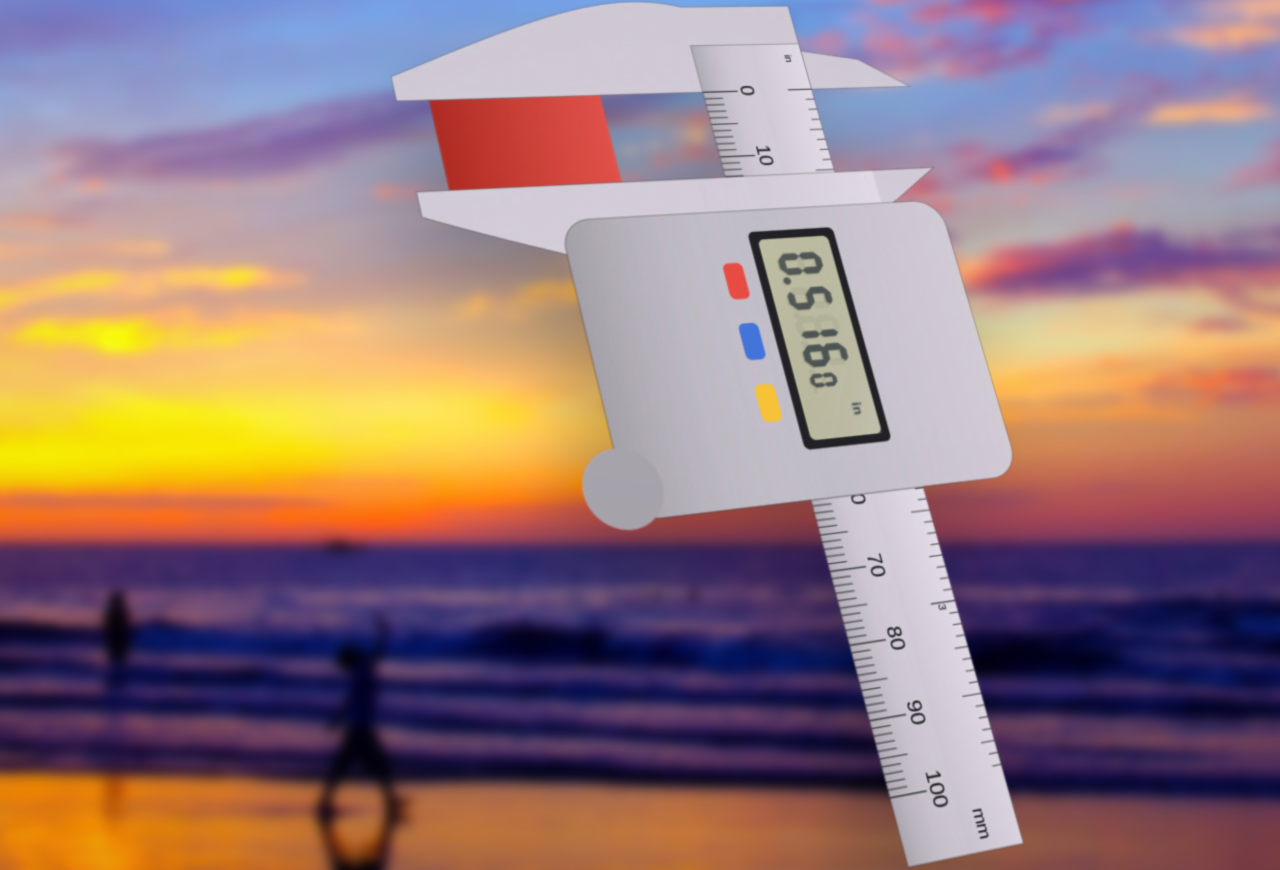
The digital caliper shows 0.5160 in
